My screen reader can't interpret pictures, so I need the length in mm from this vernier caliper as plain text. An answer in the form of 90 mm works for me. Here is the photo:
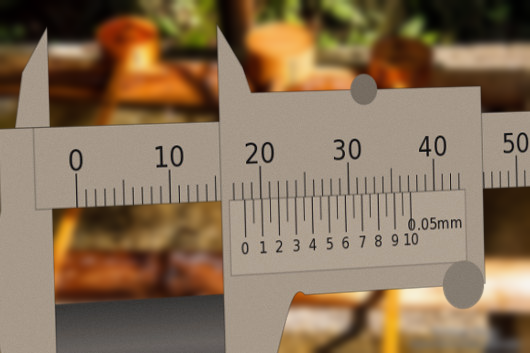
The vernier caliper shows 18.2 mm
